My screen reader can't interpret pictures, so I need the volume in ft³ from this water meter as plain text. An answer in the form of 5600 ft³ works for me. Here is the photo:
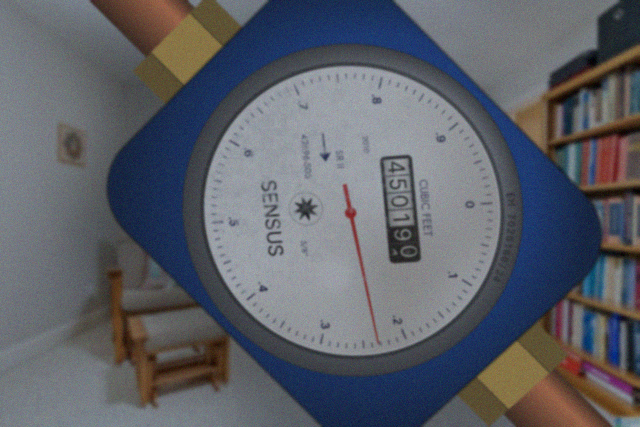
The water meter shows 450190.23 ft³
